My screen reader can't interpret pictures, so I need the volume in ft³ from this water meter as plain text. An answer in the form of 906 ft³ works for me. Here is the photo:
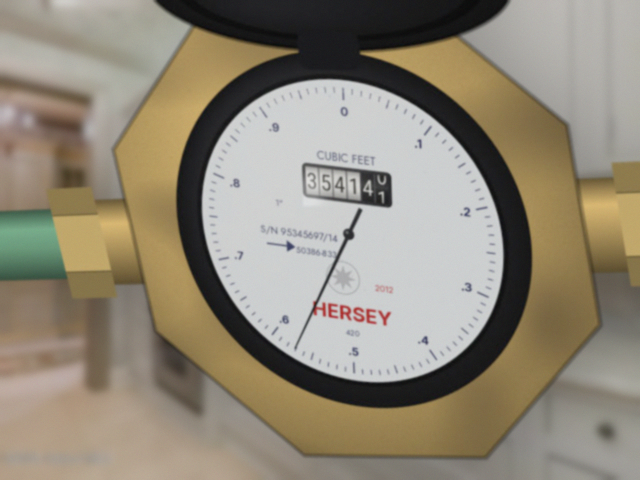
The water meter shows 354140.57 ft³
